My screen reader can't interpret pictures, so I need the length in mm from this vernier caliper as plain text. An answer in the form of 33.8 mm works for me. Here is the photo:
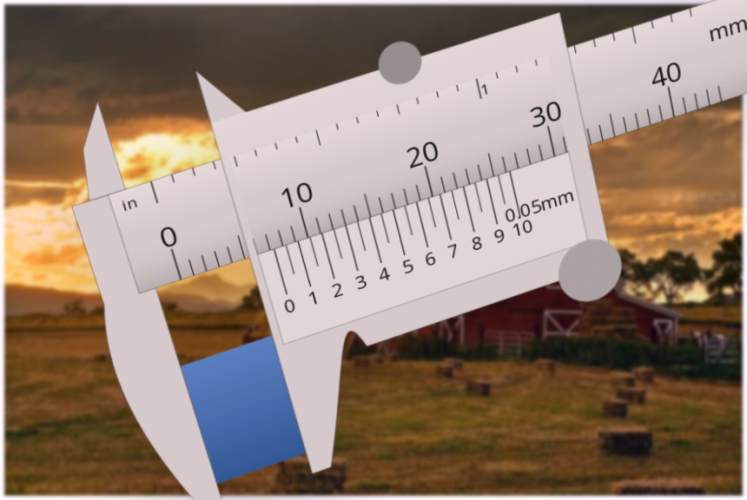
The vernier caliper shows 7.3 mm
